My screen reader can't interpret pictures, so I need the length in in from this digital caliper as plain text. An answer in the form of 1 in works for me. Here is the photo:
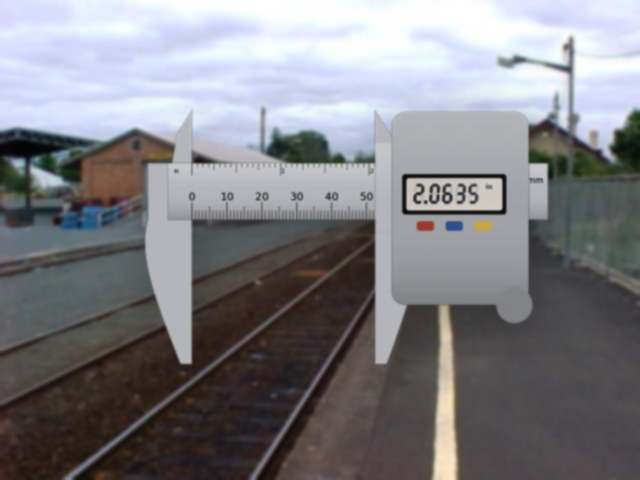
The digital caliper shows 2.0635 in
